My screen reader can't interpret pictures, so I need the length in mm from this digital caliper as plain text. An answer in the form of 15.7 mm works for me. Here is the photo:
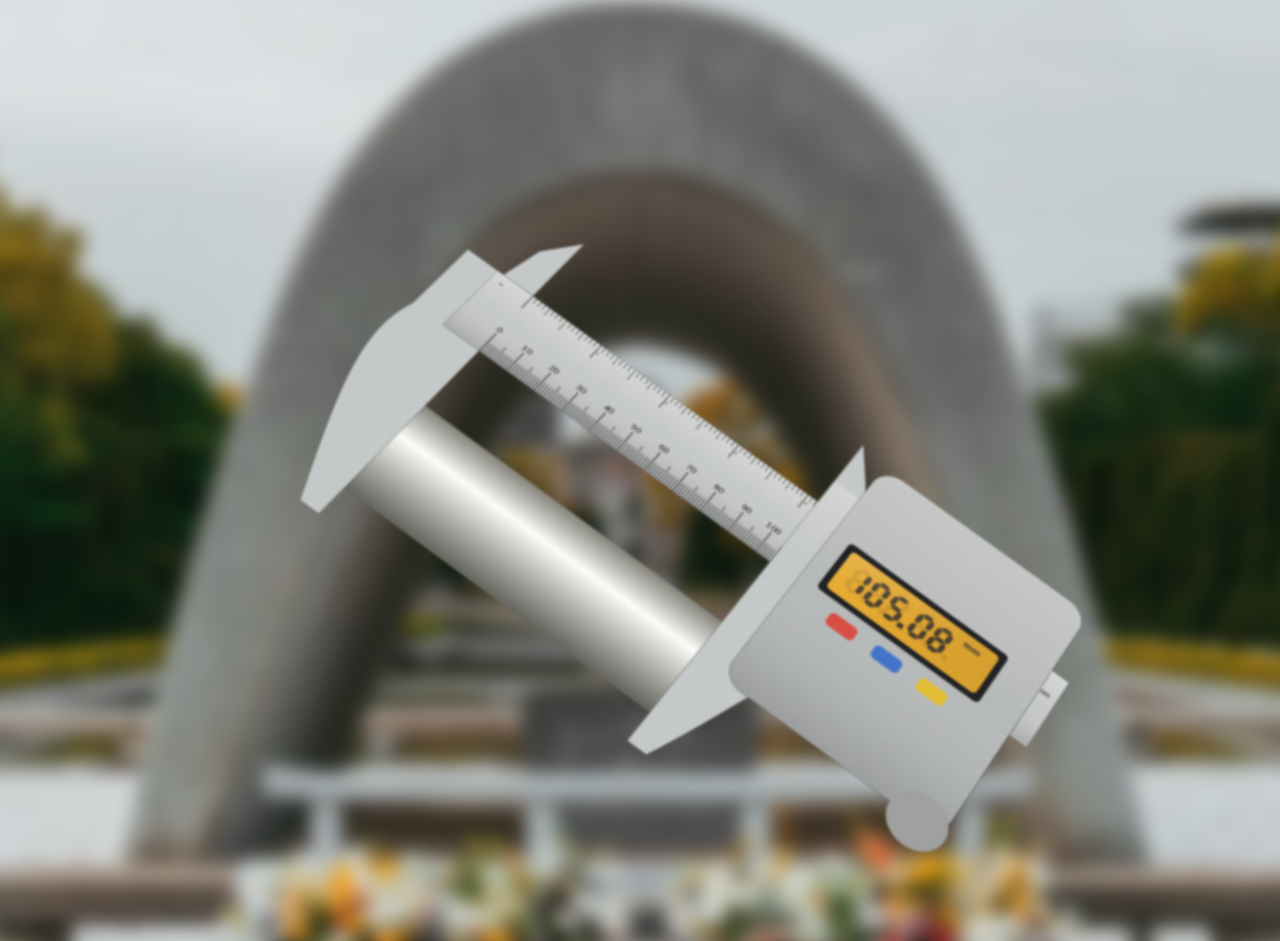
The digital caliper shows 105.08 mm
